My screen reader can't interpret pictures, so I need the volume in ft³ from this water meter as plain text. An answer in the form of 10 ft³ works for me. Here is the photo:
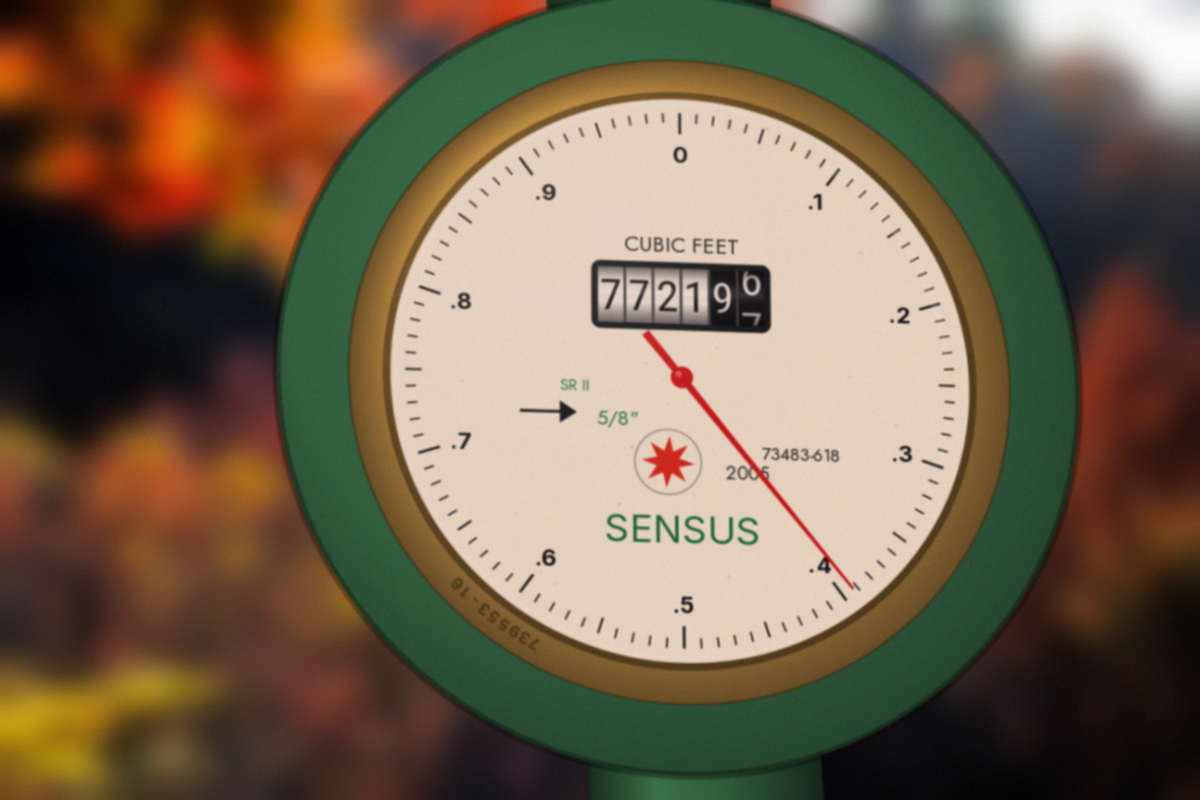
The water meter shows 772196.39 ft³
